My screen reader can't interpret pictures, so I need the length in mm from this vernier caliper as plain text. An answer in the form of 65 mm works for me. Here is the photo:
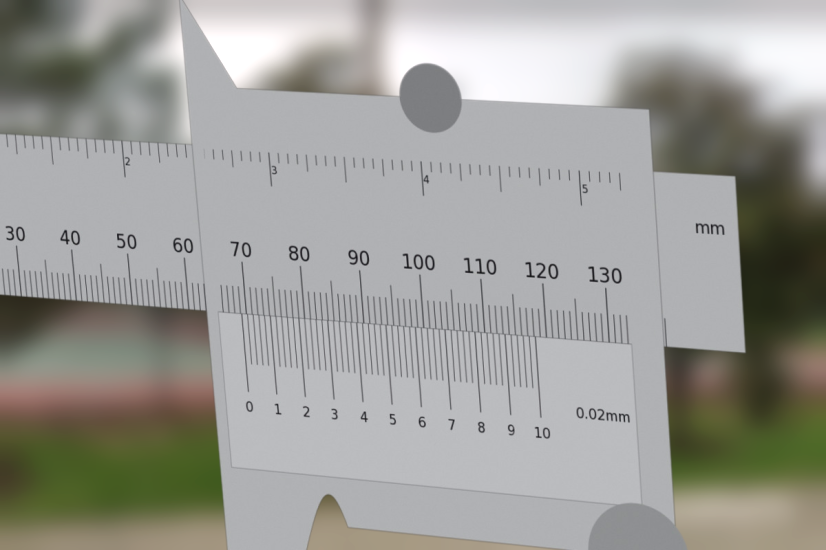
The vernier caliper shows 69.2 mm
